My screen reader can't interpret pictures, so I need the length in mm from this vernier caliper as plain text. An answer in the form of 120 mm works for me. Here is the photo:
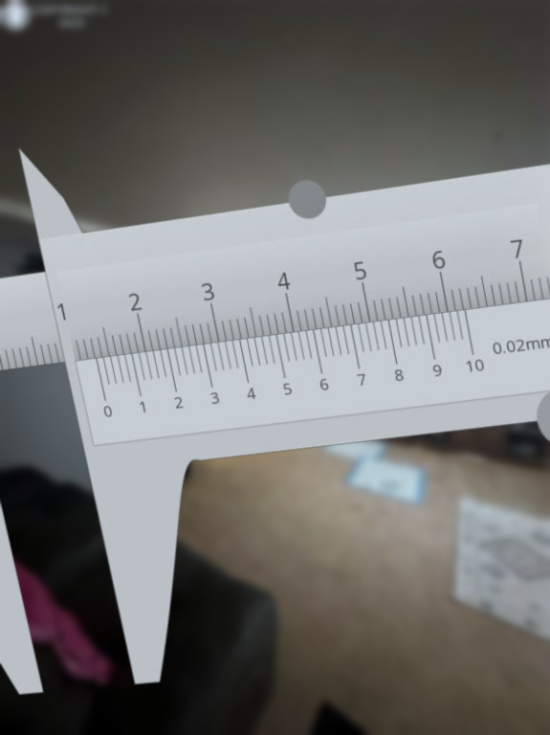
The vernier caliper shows 13.2 mm
